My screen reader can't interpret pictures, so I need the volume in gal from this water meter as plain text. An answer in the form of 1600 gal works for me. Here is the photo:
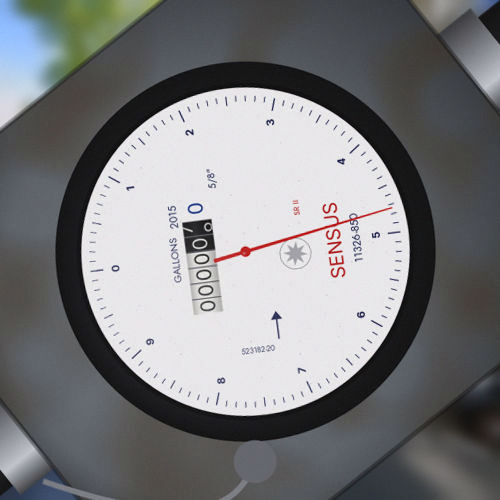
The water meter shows 74.7 gal
